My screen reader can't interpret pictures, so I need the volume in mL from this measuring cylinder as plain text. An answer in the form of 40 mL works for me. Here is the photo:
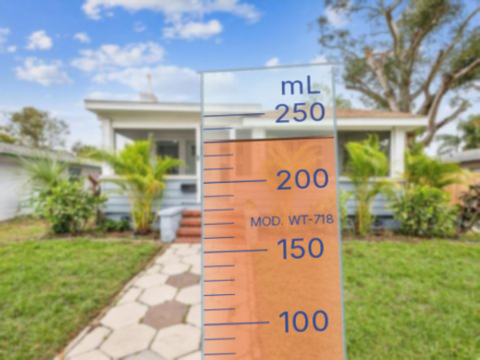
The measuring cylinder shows 230 mL
